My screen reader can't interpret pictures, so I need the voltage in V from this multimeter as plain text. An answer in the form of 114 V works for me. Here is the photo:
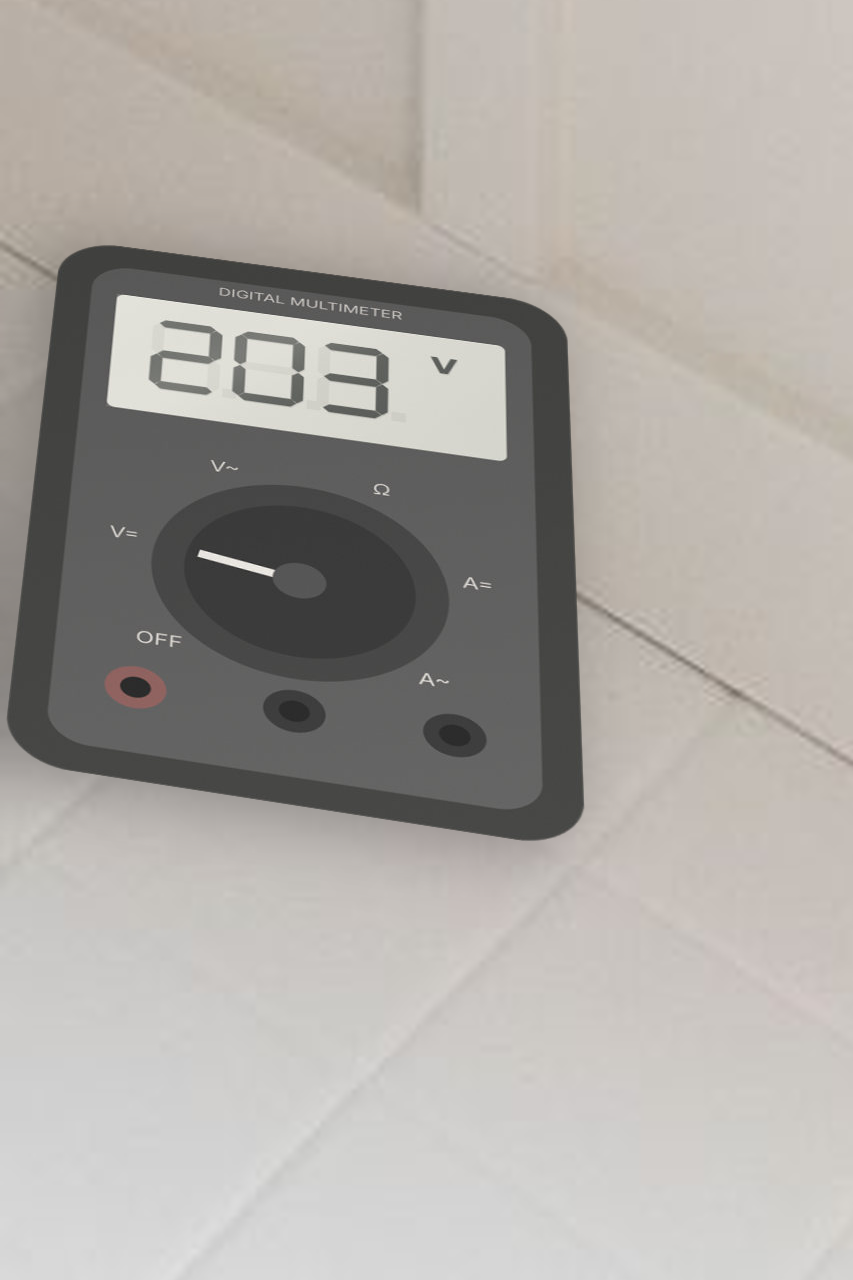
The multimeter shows 203 V
